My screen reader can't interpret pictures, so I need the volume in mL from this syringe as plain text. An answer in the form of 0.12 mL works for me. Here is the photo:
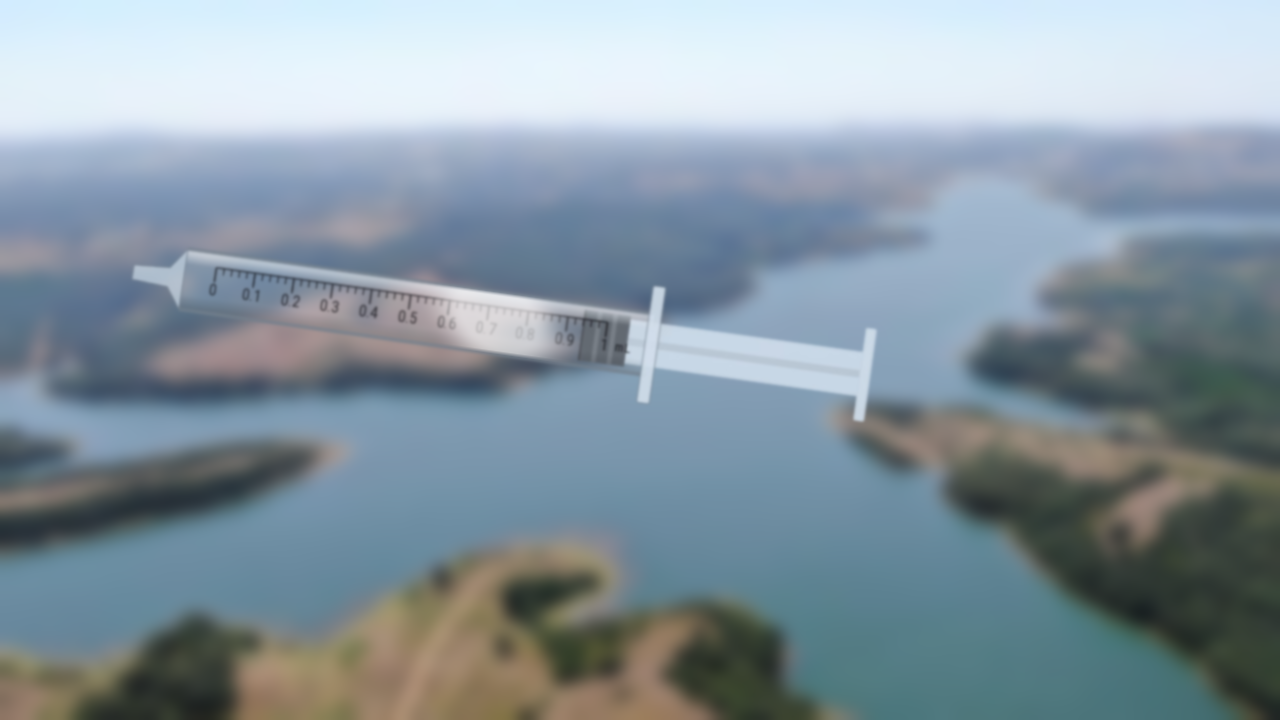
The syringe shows 0.94 mL
